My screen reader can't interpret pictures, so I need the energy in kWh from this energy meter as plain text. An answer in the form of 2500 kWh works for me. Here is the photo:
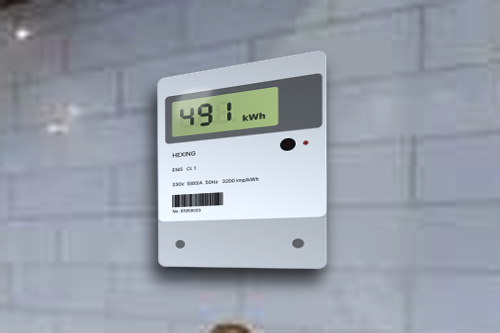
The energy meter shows 491 kWh
